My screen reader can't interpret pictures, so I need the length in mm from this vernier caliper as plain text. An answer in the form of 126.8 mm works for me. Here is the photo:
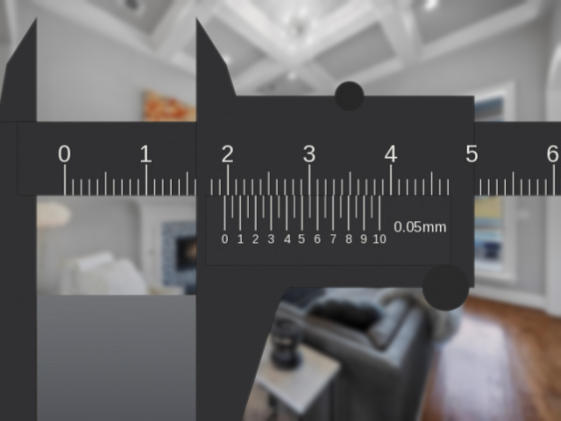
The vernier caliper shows 19.6 mm
